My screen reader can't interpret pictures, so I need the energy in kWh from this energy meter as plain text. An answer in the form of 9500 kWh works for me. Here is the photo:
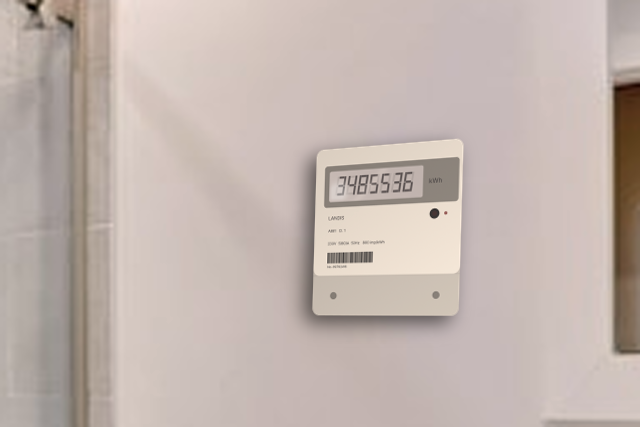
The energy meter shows 3485536 kWh
